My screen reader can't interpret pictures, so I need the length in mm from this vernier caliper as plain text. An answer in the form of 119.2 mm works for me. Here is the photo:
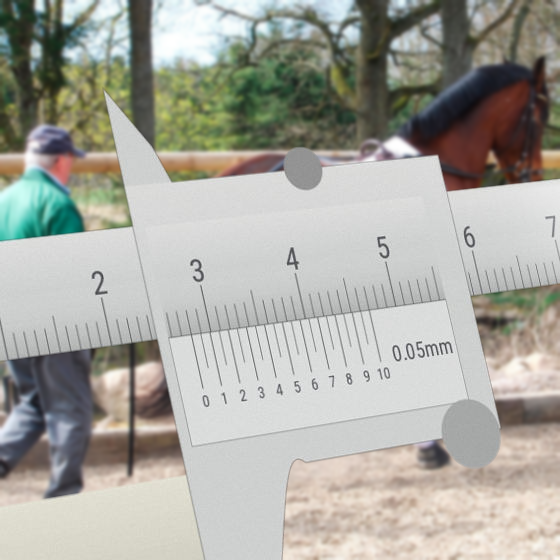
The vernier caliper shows 28.0 mm
